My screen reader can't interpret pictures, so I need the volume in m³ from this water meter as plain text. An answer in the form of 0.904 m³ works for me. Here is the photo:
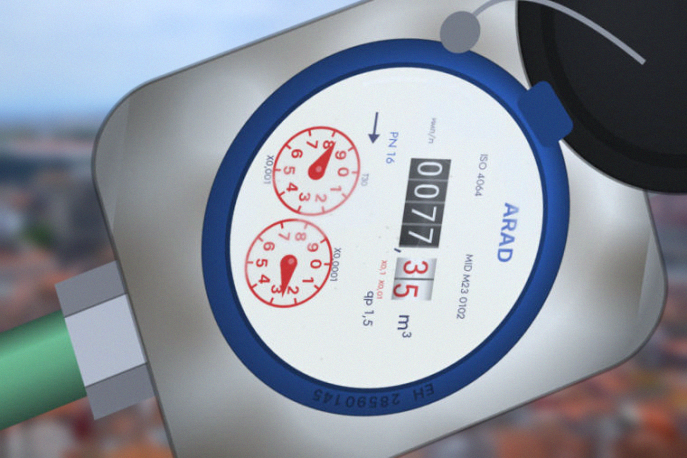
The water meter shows 77.3482 m³
